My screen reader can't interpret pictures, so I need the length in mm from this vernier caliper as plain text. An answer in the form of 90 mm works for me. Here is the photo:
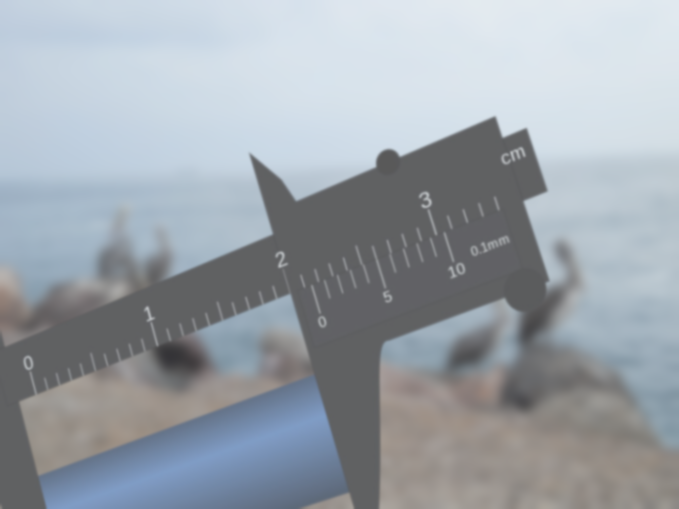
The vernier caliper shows 21.5 mm
